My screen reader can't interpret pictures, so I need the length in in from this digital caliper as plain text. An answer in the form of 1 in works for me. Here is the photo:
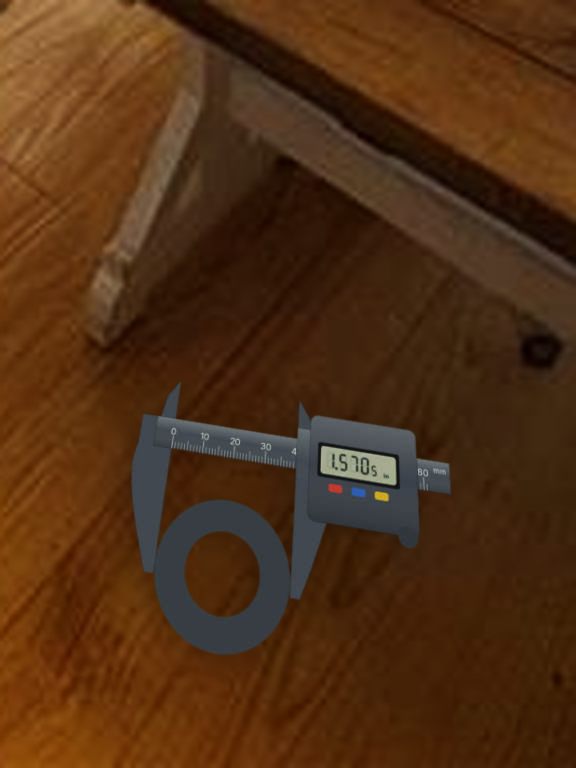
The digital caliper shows 1.5705 in
